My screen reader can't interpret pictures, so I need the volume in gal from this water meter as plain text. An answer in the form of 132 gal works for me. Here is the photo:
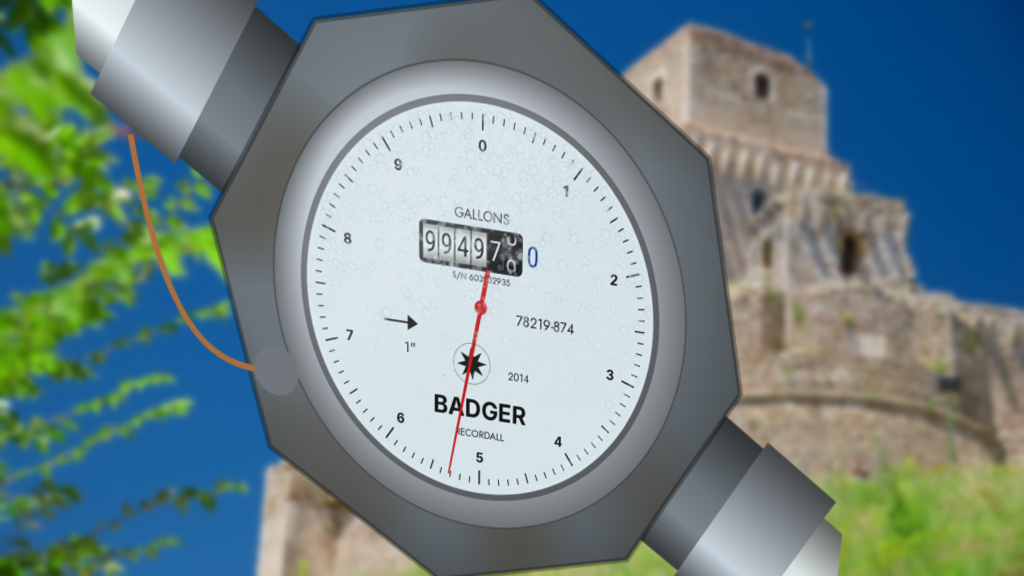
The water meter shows 9949785.3 gal
